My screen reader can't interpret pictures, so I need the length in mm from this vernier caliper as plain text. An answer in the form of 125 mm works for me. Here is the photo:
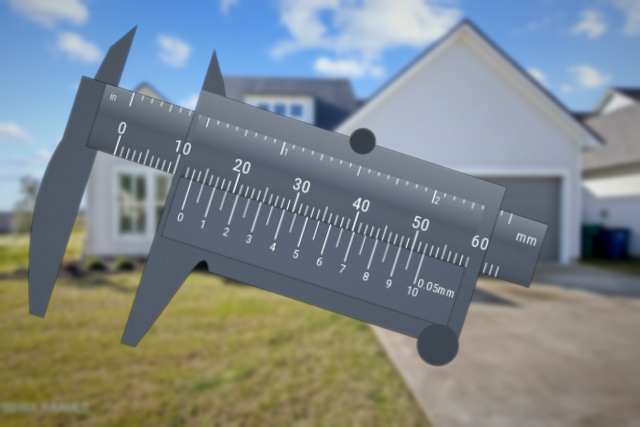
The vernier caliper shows 13.0 mm
